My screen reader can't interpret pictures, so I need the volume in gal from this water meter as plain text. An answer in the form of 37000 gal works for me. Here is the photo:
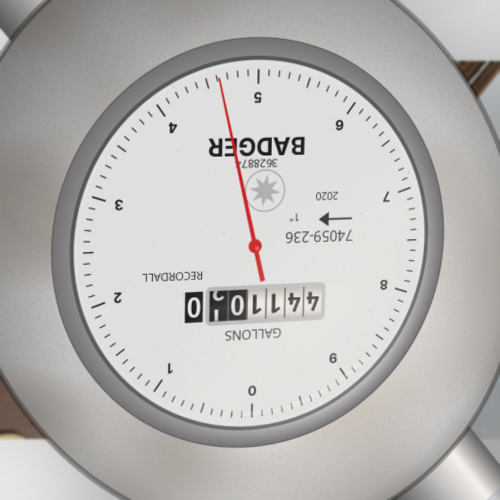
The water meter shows 4411014.6 gal
